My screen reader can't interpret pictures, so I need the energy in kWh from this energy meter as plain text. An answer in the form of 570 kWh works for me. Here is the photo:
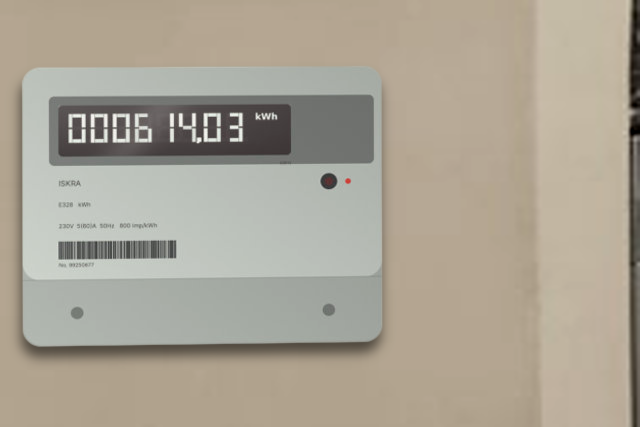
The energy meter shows 614.03 kWh
